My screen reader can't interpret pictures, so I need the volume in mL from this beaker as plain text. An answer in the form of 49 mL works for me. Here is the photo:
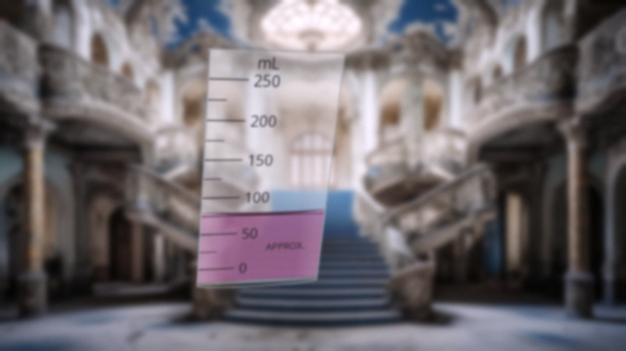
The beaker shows 75 mL
